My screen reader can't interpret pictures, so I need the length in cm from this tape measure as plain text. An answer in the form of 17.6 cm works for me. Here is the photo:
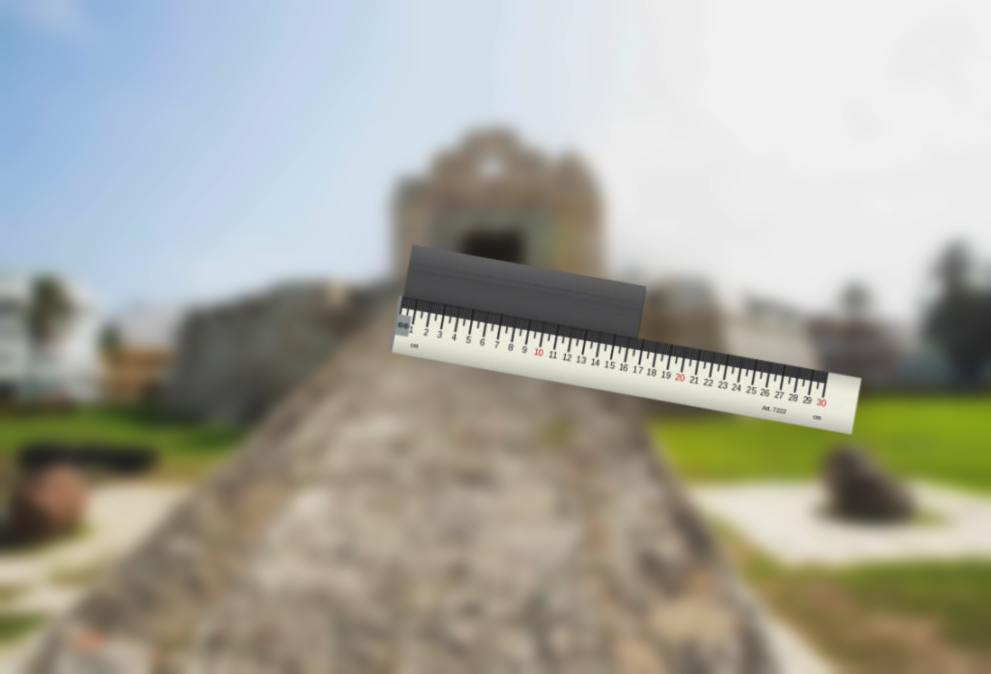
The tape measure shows 16.5 cm
